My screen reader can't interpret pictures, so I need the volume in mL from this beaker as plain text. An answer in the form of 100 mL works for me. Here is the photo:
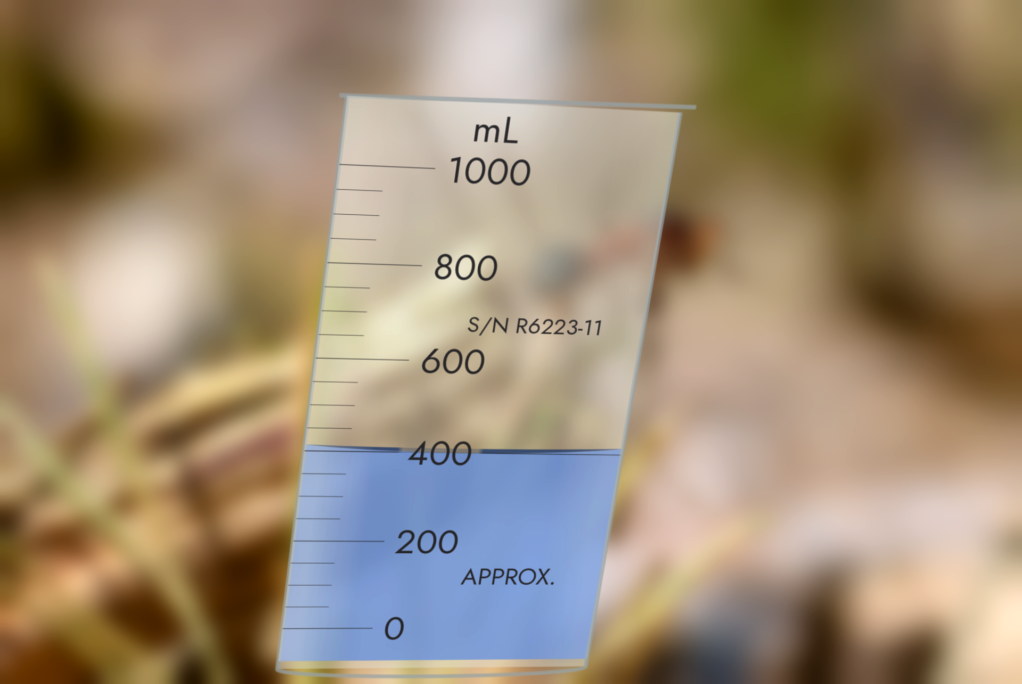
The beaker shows 400 mL
